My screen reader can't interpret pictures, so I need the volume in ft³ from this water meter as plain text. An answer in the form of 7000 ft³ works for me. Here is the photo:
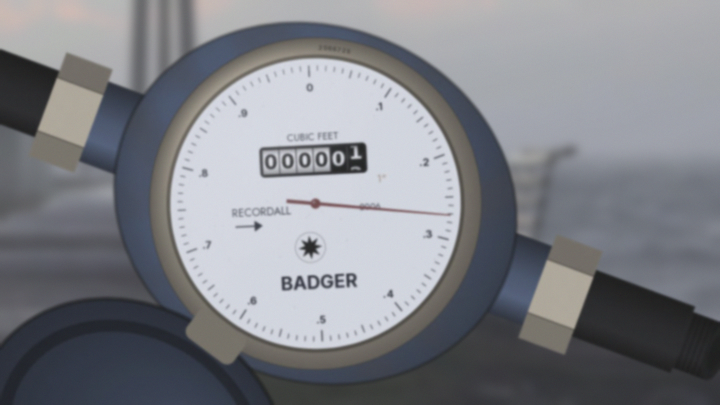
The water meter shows 1.27 ft³
